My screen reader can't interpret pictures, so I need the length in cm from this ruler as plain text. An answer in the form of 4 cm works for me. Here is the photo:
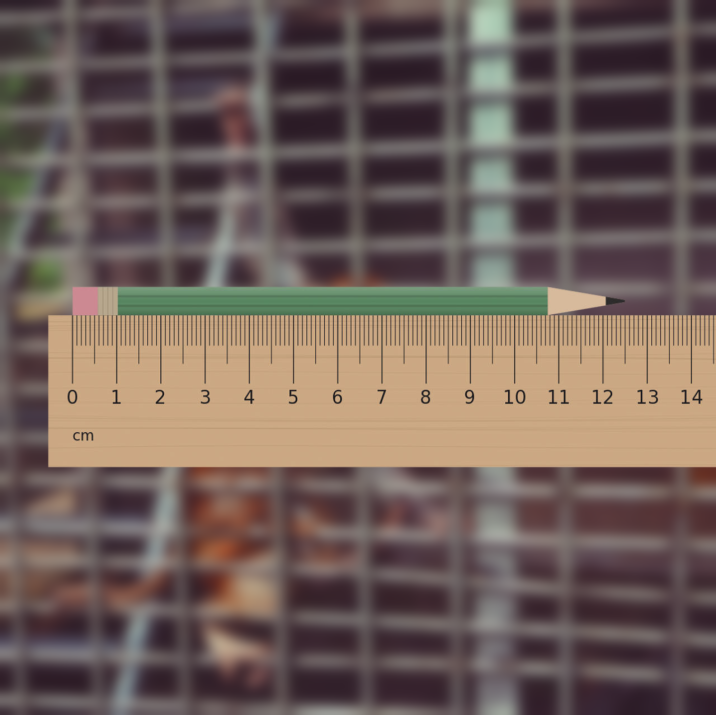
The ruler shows 12.5 cm
